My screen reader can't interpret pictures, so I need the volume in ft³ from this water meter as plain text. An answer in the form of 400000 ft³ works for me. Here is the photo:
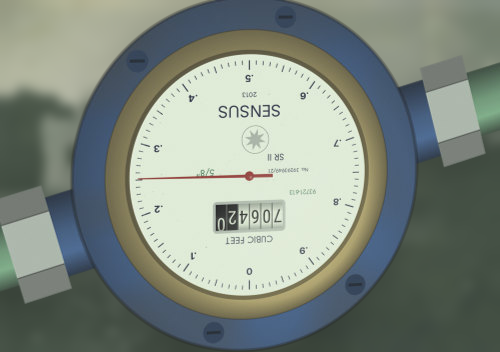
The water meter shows 706420.25 ft³
